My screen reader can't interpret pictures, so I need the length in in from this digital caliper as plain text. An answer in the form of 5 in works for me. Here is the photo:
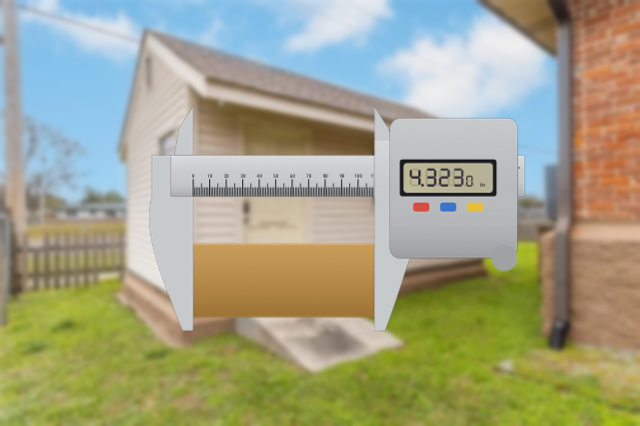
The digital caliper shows 4.3230 in
